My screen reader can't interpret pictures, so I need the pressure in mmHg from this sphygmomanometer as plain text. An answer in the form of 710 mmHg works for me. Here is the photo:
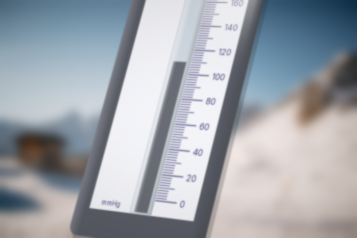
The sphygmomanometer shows 110 mmHg
